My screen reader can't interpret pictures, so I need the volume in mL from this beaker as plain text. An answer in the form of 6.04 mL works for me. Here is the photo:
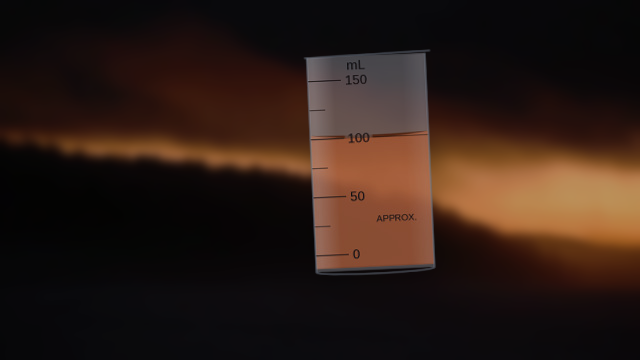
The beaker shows 100 mL
